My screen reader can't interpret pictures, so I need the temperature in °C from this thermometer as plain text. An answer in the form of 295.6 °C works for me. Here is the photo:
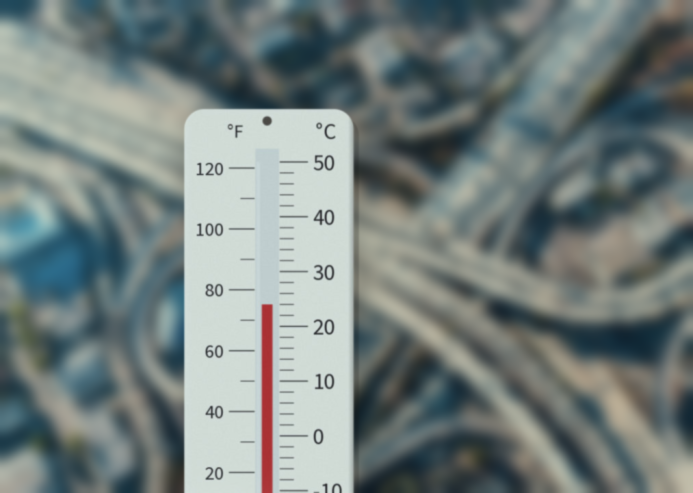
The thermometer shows 24 °C
